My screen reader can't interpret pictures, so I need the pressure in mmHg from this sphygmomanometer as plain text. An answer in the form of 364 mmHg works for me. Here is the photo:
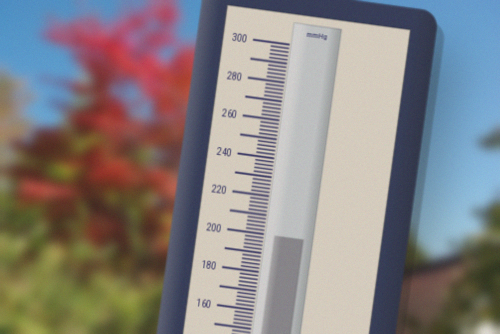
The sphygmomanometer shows 200 mmHg
